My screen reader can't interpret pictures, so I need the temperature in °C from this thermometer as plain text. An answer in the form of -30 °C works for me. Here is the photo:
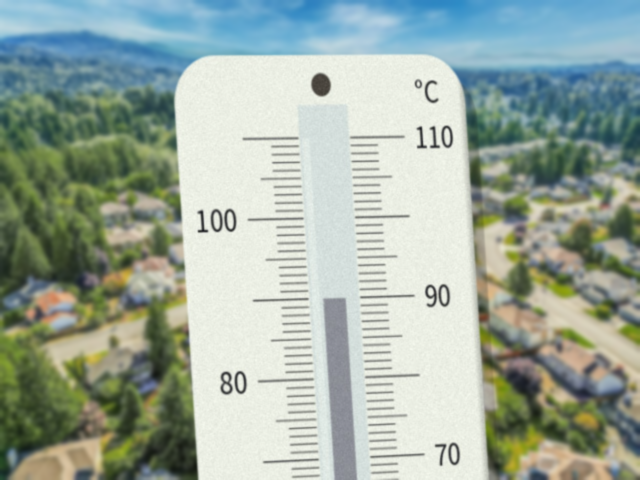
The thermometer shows 90 °C
